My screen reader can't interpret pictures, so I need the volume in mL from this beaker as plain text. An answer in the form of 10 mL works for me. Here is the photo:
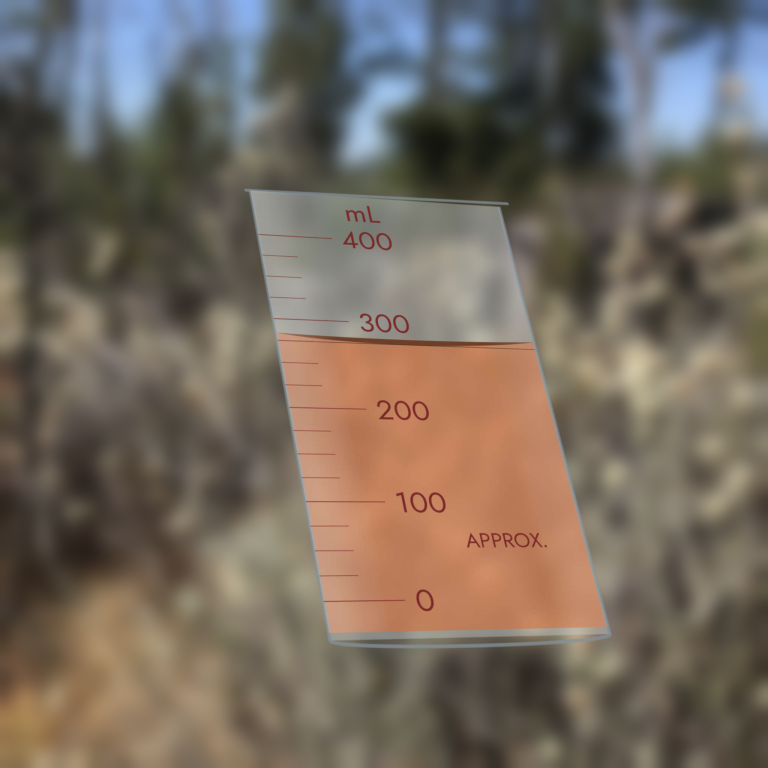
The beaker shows 275 mL
